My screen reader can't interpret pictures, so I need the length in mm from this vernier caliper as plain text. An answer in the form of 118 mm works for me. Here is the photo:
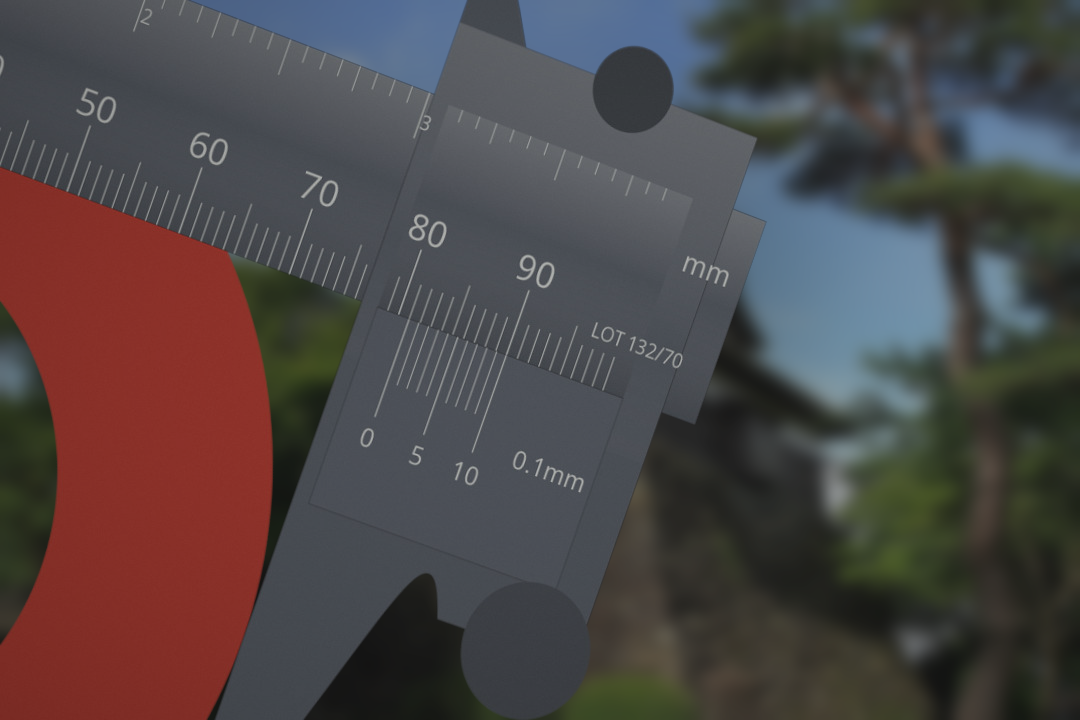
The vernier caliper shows 81.0 mm
